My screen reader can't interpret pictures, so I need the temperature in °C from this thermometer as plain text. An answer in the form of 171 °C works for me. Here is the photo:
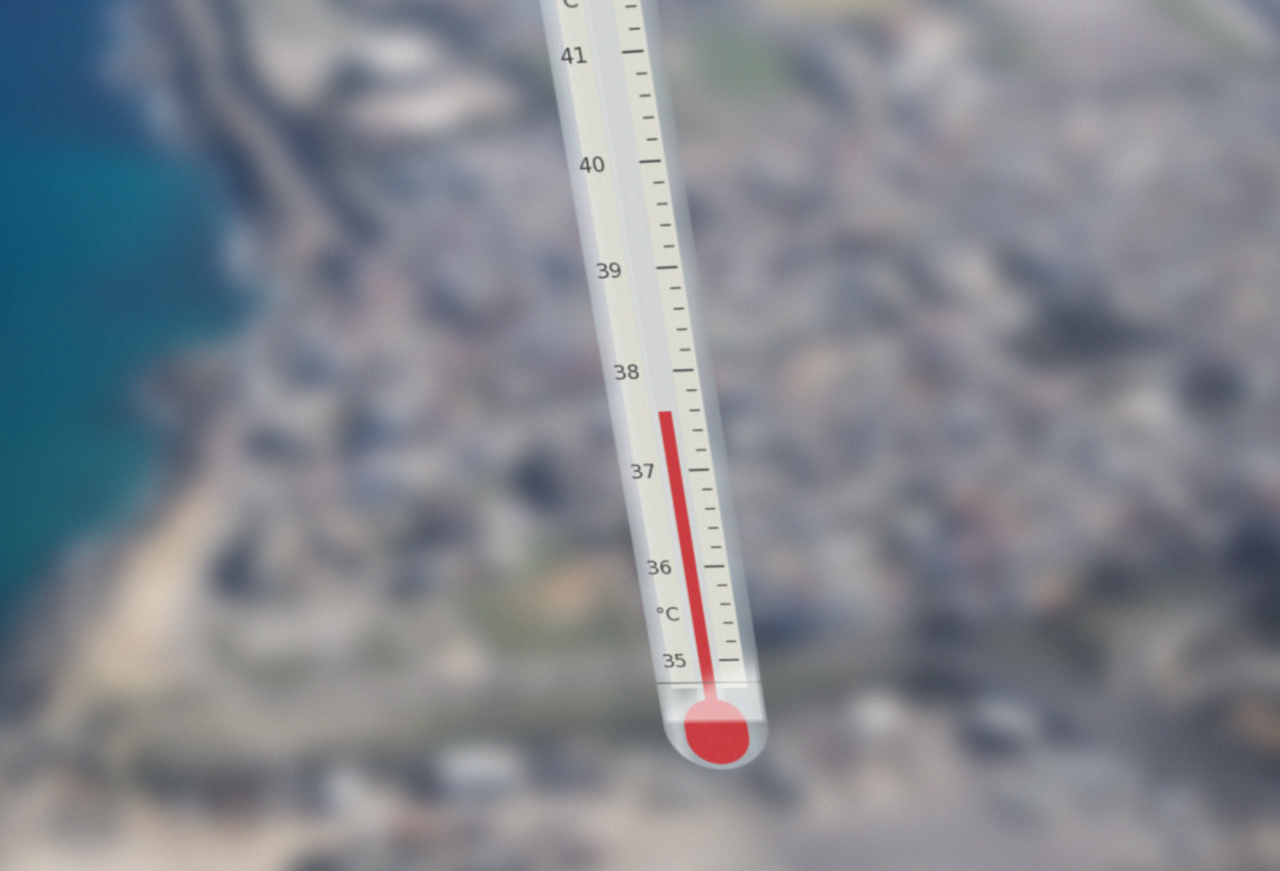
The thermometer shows 37.6 °C
